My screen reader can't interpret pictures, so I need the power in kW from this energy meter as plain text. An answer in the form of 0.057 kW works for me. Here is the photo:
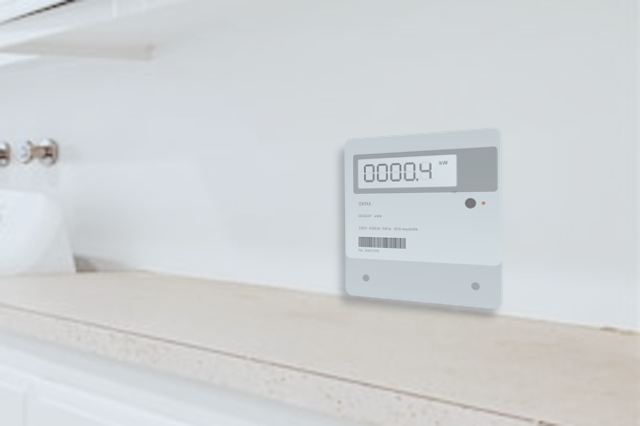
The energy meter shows 0.4 kW
